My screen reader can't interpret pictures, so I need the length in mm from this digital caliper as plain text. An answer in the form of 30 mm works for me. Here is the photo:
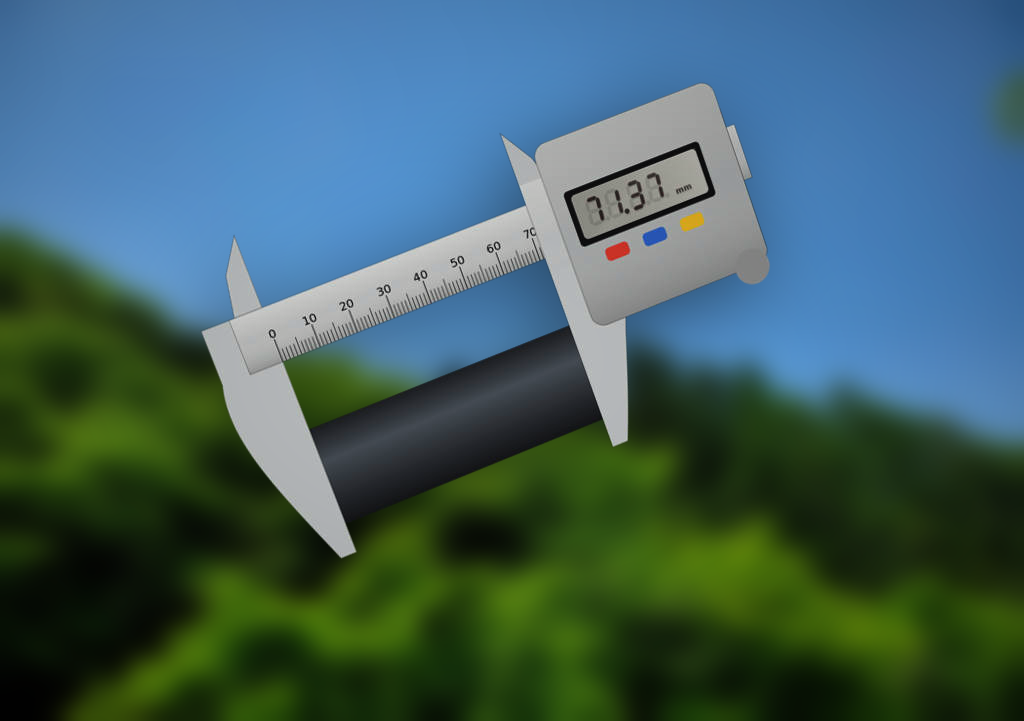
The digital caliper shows 71.37 mm
